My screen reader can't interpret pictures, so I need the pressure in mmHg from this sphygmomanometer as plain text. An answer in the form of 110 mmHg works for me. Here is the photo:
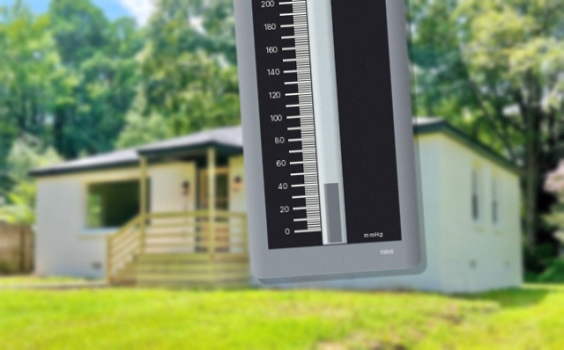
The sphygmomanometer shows 40 mmHg
